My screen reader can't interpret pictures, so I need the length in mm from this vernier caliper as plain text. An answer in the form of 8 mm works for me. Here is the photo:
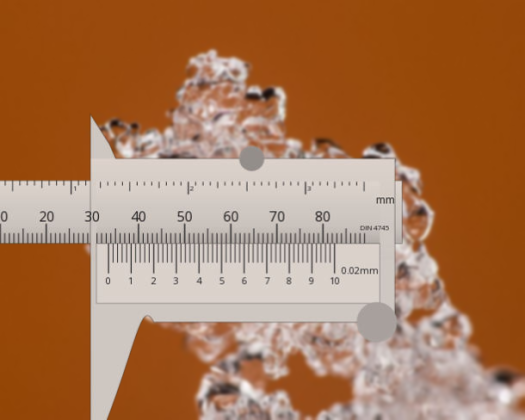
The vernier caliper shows 33.5 mm
